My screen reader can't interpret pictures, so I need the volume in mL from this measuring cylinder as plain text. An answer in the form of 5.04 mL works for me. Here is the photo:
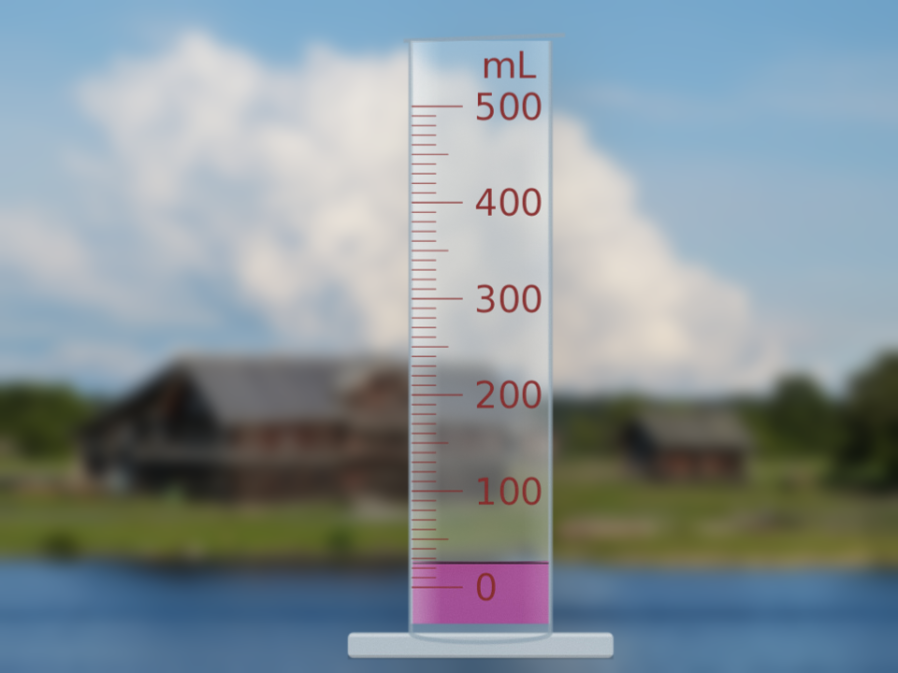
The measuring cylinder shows 25 mL
